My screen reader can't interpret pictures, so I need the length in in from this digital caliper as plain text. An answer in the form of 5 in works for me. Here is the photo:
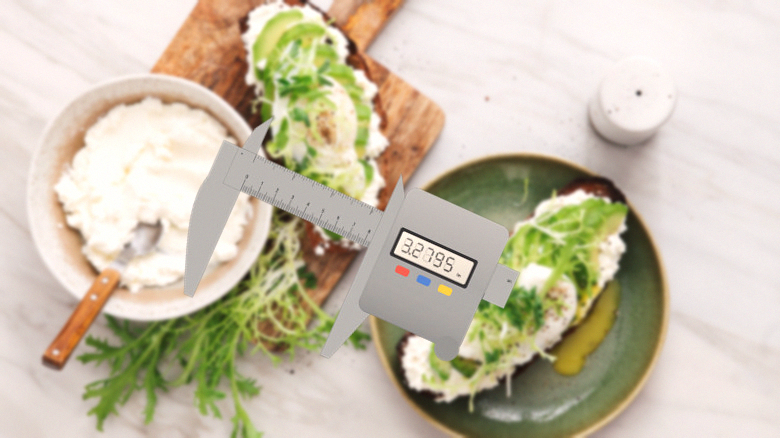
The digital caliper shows 3.2795 in
